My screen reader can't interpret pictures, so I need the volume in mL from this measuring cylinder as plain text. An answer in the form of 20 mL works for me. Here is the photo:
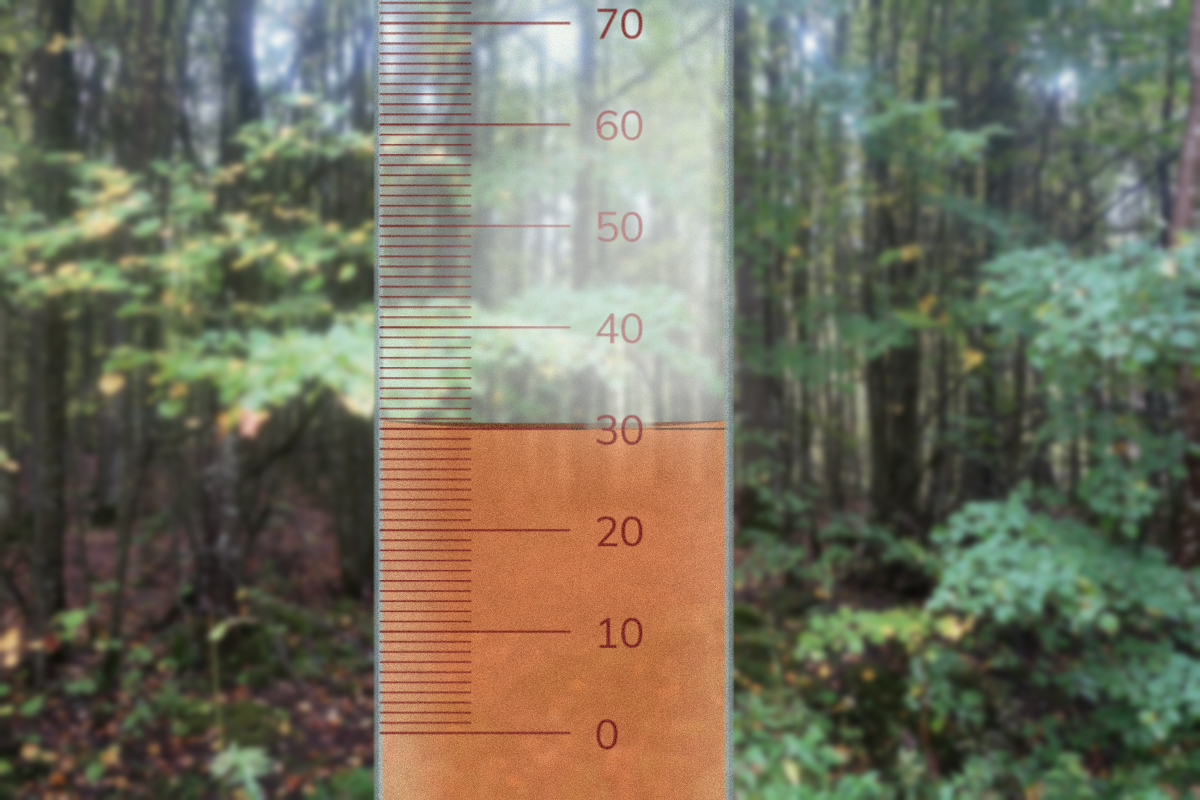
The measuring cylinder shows 30 mL
